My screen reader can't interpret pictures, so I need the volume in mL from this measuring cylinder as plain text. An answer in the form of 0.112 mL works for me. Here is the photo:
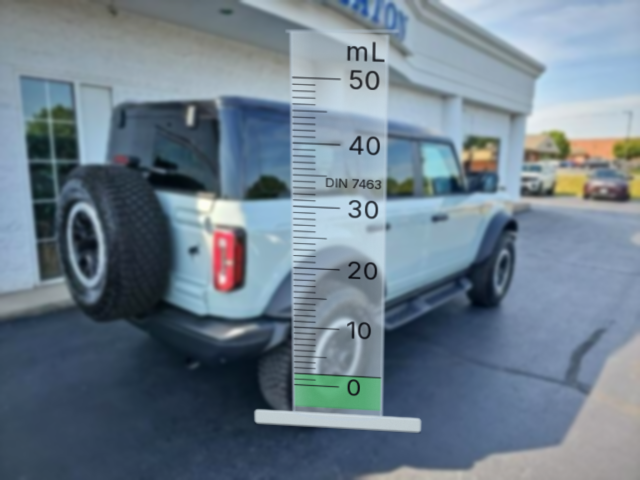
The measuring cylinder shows 2 mL
